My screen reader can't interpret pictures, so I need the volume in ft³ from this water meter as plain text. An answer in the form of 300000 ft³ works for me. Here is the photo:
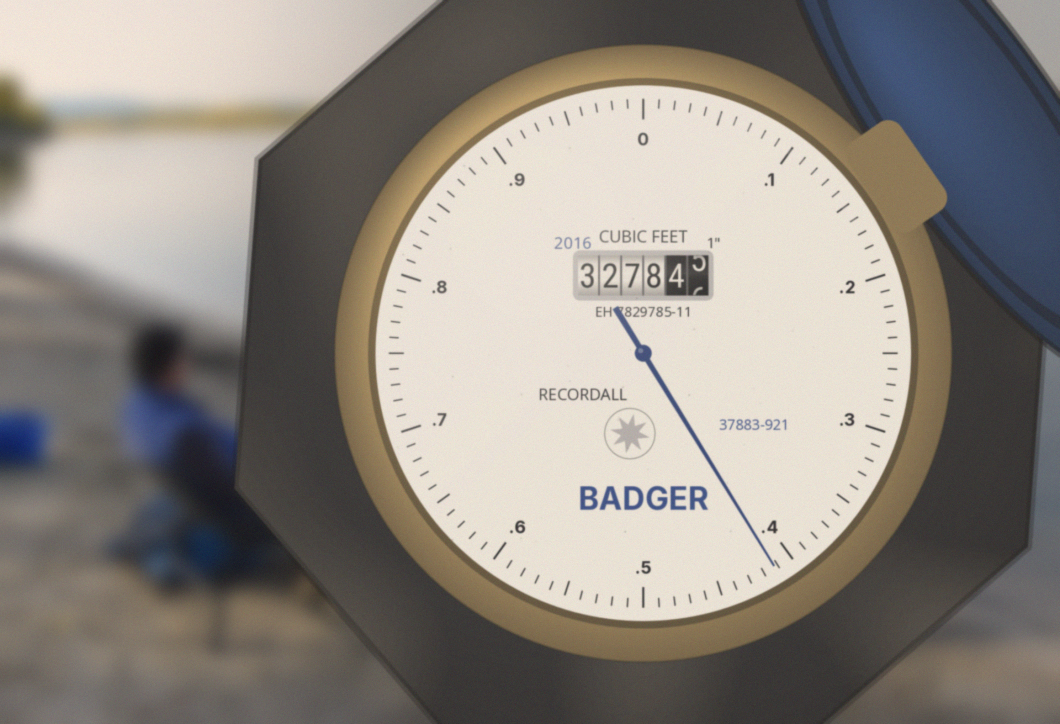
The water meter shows 327845.41 ft³
